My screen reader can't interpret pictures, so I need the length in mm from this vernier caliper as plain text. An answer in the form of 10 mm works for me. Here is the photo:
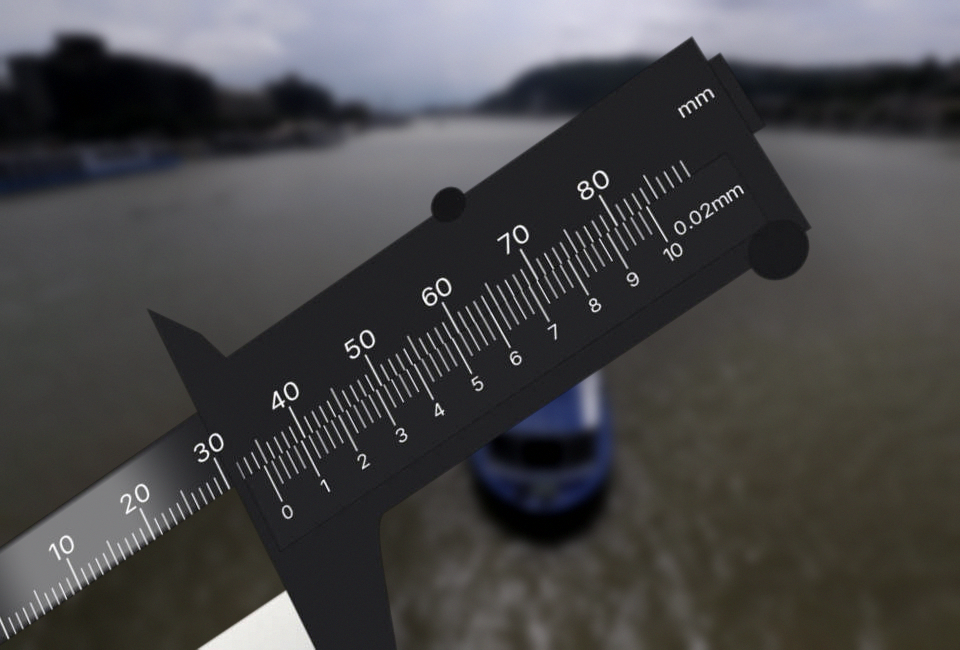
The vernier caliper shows 34.6 mm
